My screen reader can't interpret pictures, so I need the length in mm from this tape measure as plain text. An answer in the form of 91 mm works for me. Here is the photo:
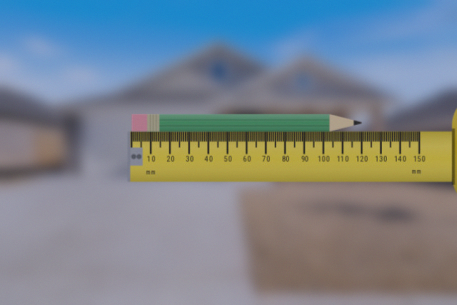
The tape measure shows 120 mm
